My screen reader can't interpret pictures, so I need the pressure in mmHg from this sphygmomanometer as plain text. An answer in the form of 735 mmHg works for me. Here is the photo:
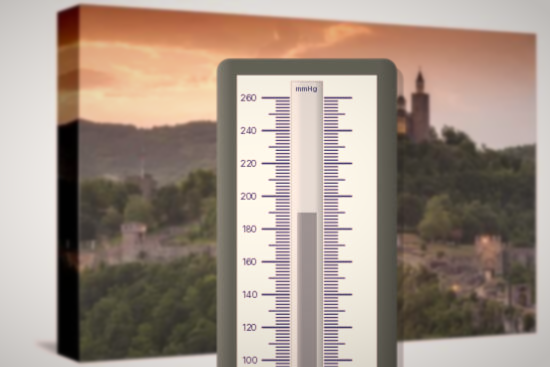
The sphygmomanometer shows 190 mmHg
